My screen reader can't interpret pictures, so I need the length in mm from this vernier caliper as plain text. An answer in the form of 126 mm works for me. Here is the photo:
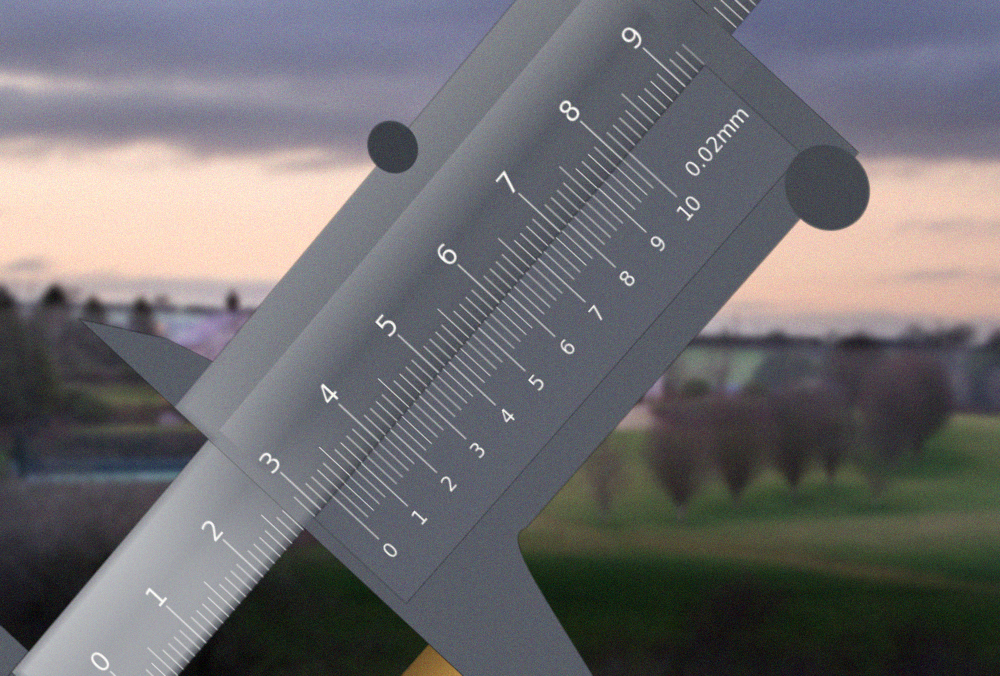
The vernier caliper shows 32.0 mm
